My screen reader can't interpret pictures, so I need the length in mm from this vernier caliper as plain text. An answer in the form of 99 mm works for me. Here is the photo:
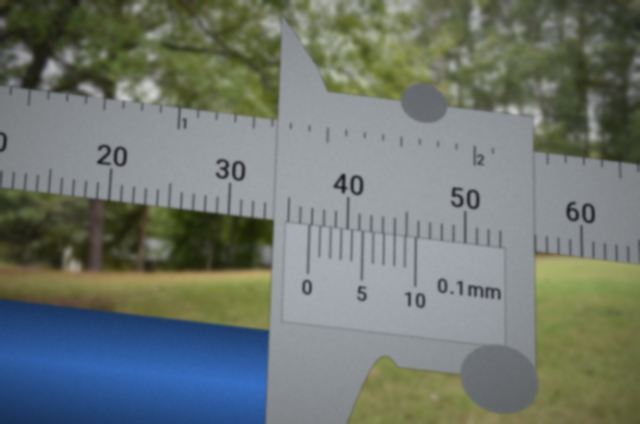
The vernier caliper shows 36.8 mm
